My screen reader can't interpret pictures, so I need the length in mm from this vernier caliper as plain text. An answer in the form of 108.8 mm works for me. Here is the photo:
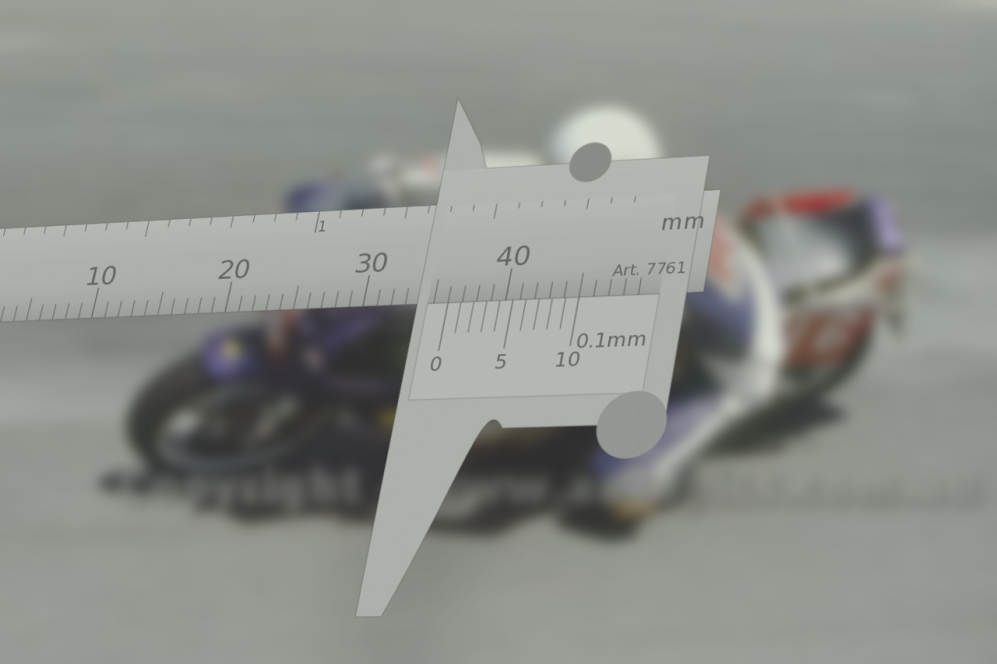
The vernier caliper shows 36.0 mm
